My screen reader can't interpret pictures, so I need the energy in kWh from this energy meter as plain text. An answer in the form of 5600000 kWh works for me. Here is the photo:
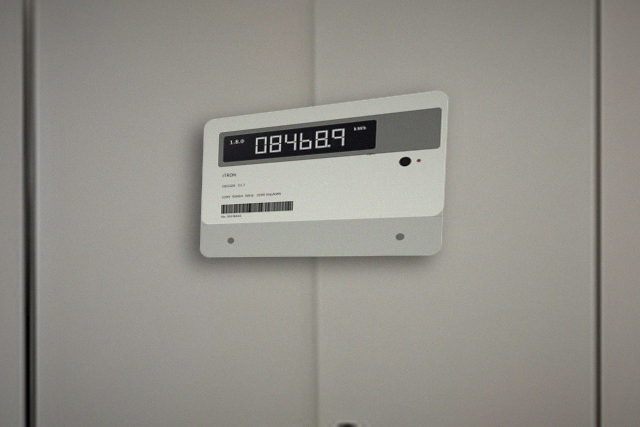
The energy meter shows 8468.9 kWh
